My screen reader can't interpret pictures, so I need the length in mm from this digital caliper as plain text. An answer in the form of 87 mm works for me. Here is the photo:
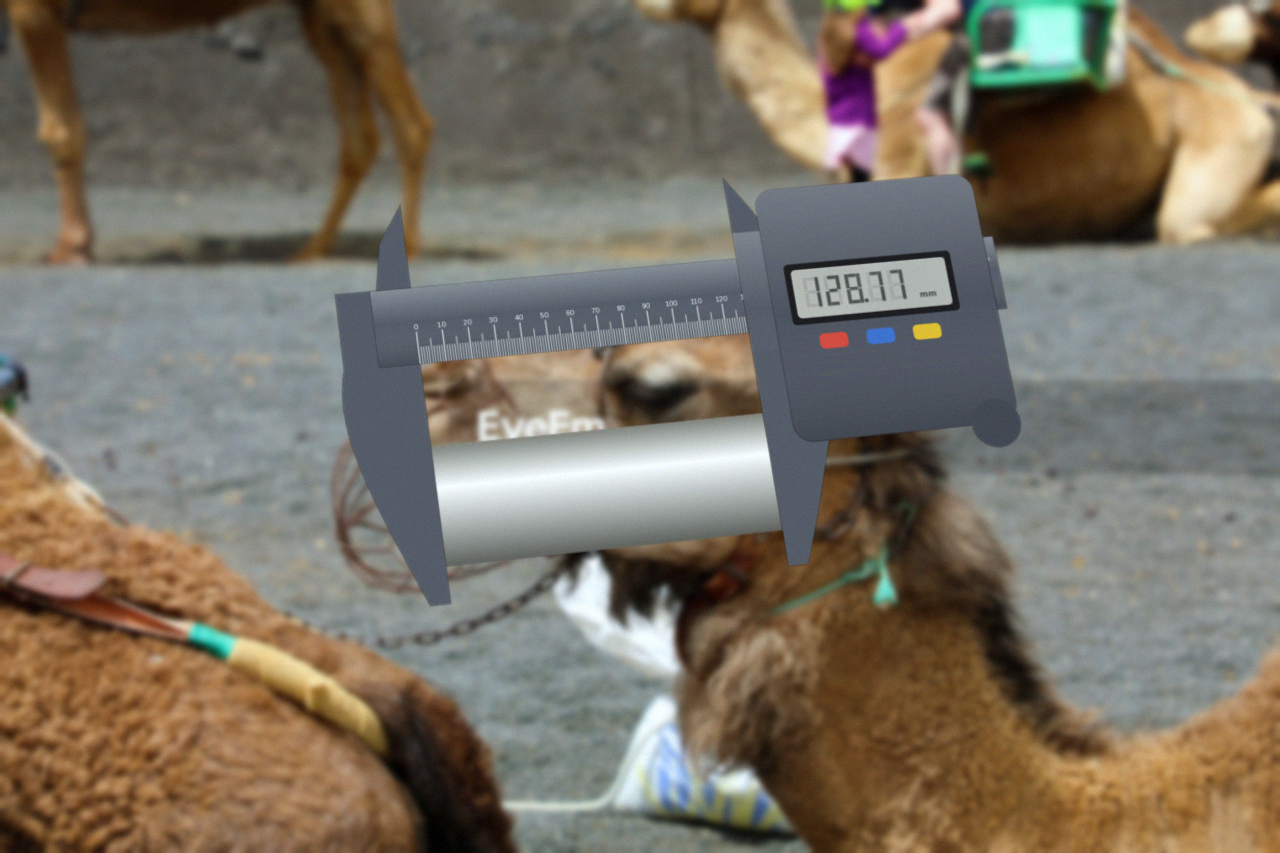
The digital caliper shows 128.77 mm
